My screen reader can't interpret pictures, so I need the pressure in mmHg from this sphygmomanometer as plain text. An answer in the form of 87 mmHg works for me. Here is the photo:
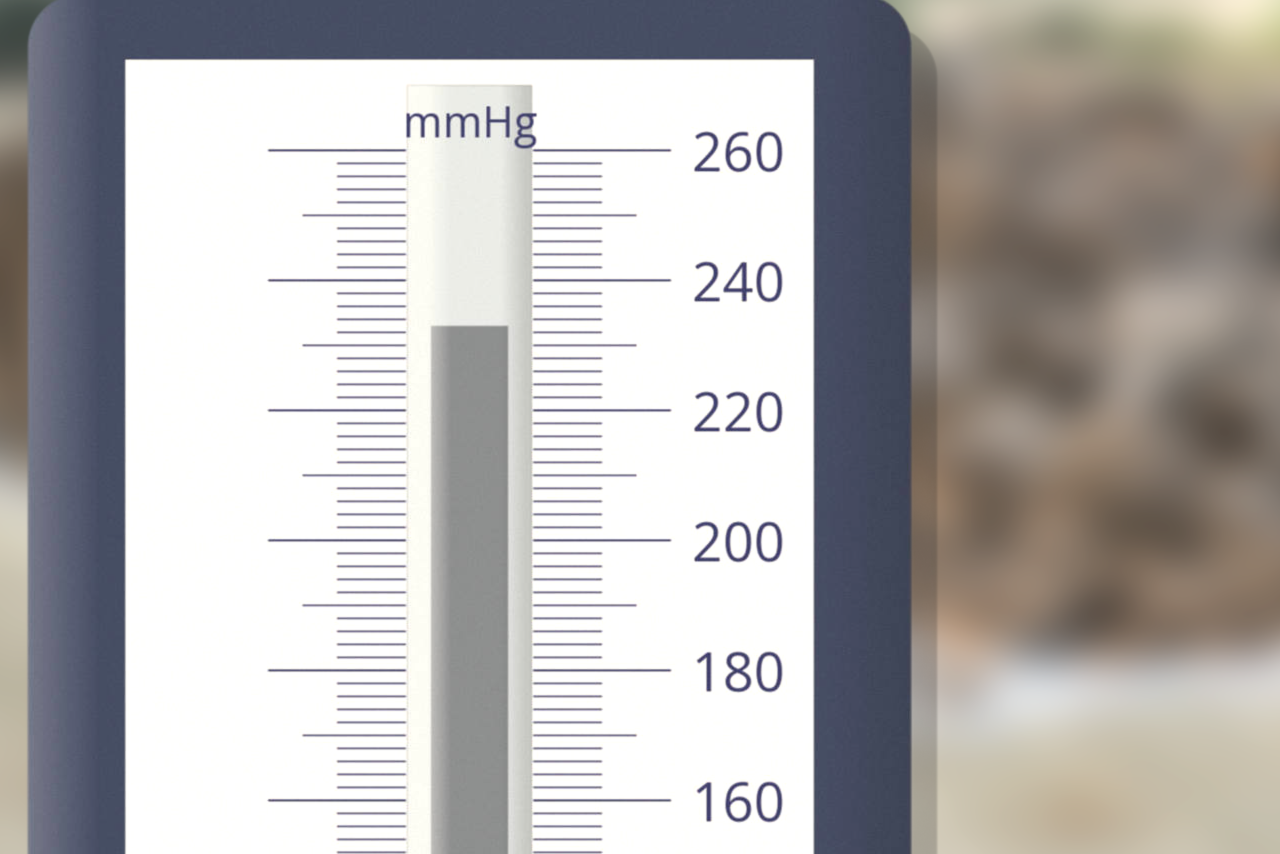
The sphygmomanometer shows 233 mmHg
